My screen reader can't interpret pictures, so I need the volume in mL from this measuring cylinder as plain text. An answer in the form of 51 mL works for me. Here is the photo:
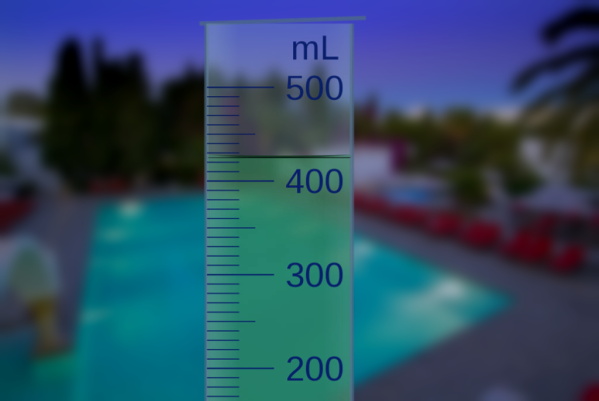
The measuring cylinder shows 425 mL
